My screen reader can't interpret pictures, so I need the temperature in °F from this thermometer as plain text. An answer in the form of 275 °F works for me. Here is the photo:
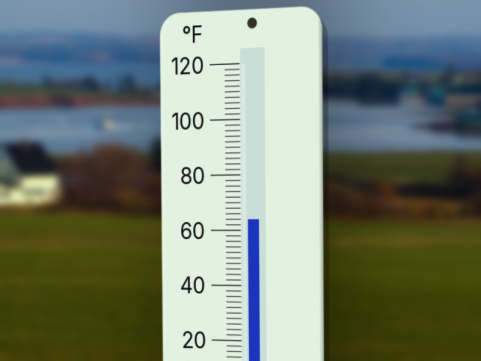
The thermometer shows 64 °F
